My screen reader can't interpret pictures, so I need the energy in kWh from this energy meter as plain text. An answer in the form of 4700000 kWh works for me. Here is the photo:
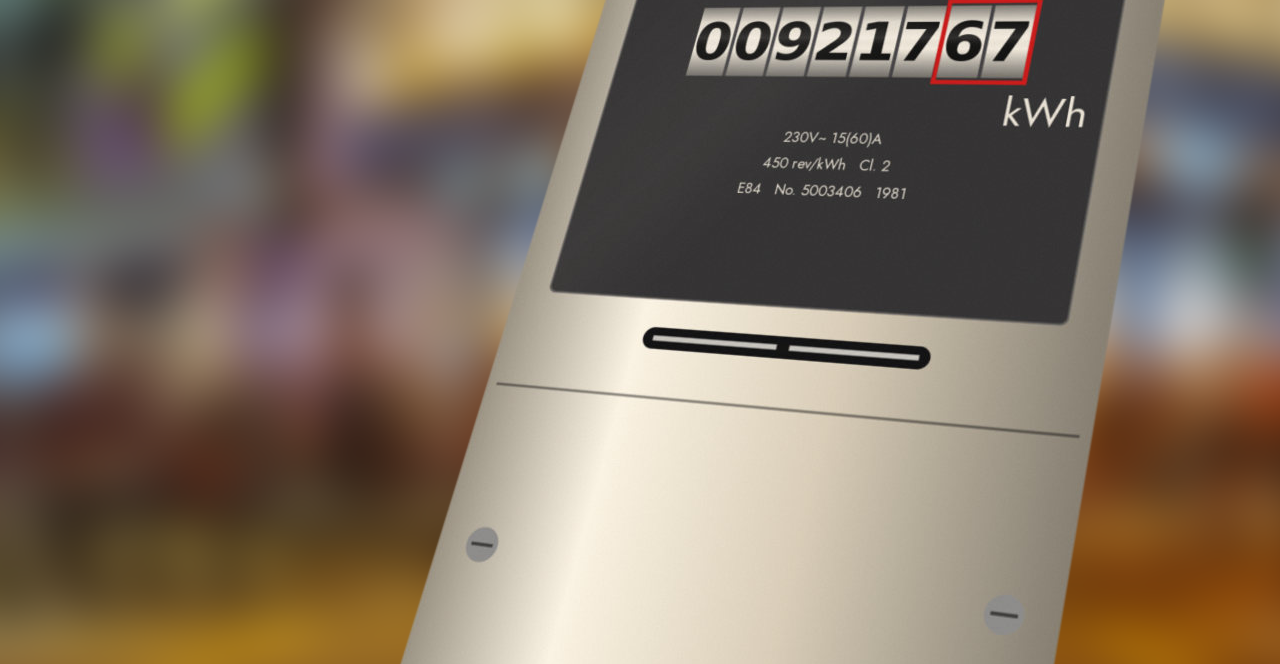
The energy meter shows 9217.67 kWh
